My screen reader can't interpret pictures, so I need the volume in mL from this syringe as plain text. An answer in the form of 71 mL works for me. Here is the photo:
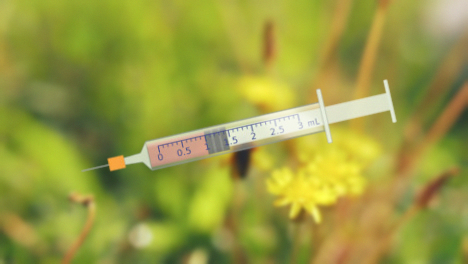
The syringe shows 1 mL
